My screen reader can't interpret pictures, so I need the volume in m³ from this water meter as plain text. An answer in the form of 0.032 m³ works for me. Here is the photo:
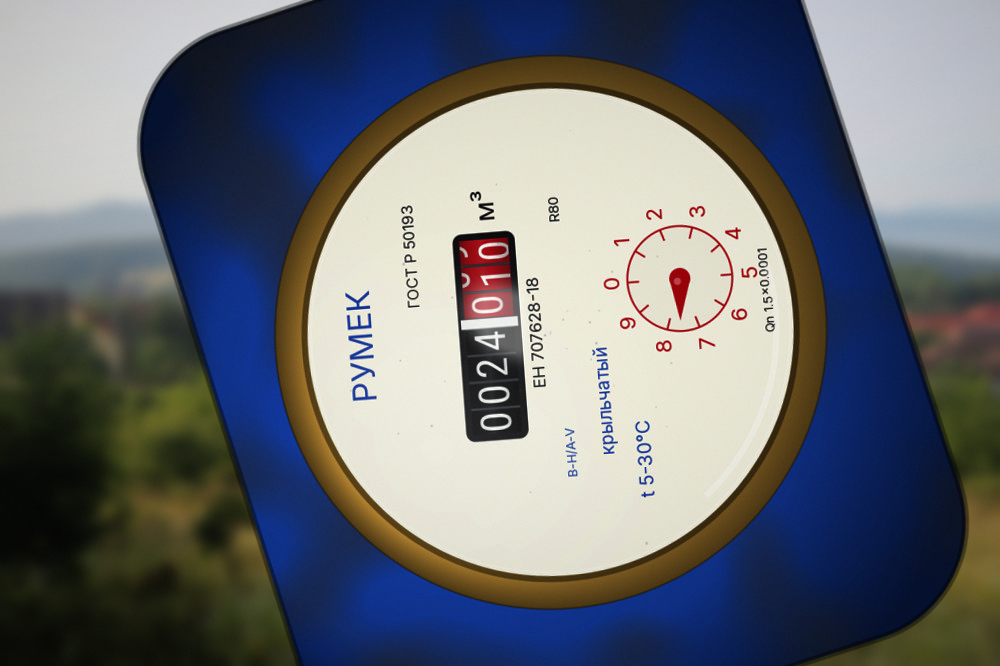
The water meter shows 24.0097 m³
